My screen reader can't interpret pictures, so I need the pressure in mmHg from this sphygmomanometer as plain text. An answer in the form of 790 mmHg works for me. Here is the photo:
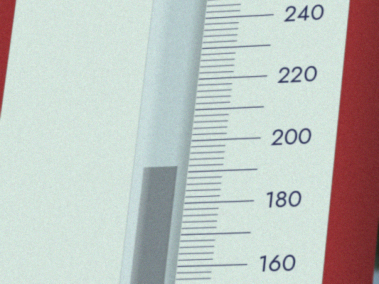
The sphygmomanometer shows 192 mmHg
